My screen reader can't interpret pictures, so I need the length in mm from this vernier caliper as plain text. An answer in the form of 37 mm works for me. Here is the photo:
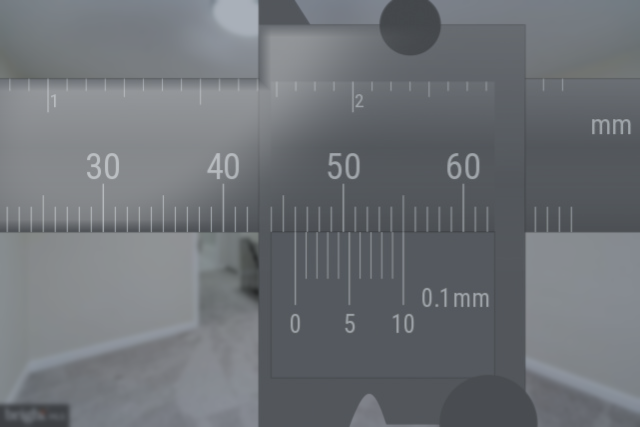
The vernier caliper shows 46.0 mm
